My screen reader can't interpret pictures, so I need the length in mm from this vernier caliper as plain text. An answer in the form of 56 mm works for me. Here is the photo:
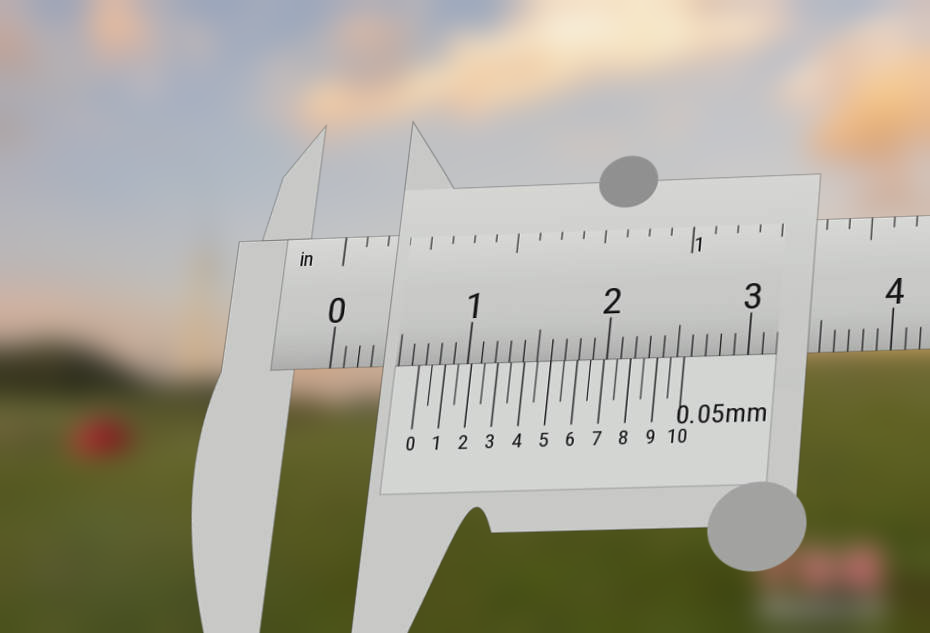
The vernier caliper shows 6.5 mm
